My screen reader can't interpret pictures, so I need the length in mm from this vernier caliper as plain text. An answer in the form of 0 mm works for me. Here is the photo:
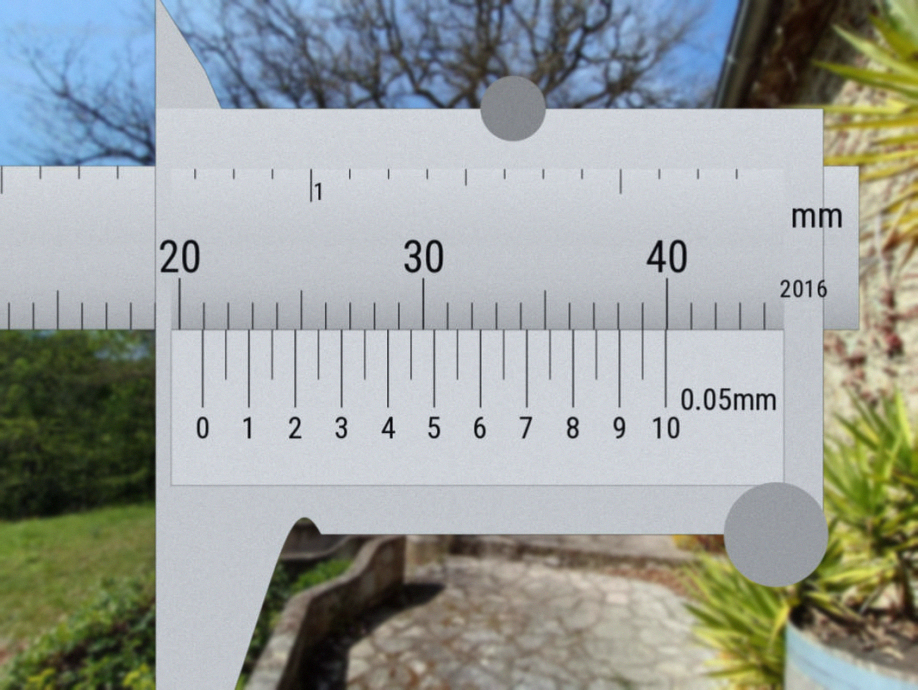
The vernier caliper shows 20.95 mm
